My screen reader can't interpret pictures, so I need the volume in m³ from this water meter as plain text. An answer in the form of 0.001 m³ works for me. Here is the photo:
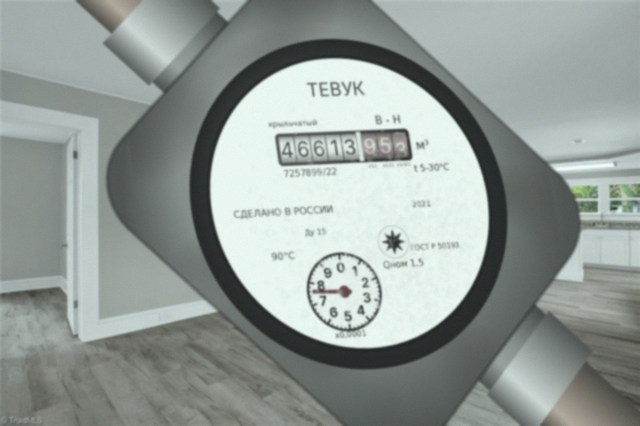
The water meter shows 46613.9527 m³
